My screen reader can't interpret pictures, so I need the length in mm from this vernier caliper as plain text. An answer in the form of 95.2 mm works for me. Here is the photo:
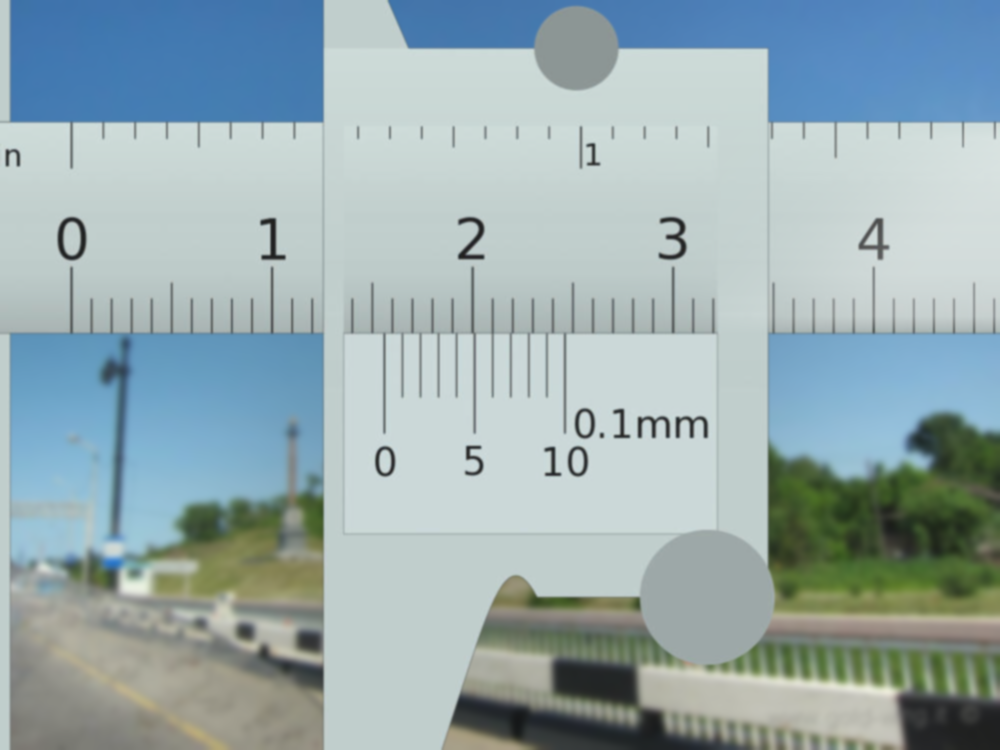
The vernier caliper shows 15.6 mm
